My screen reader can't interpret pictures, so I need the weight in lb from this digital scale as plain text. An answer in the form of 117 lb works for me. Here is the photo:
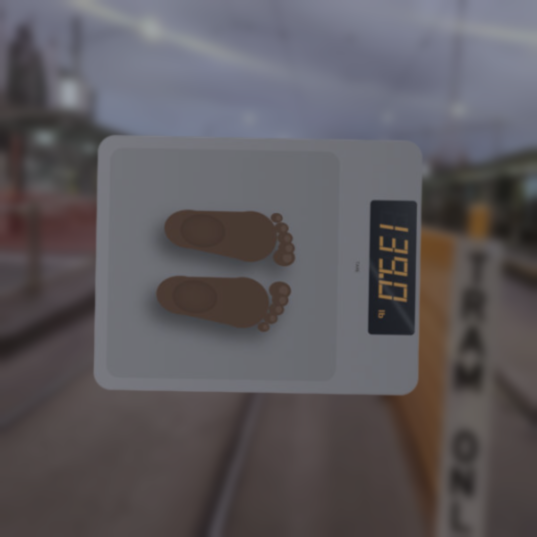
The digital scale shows 139.0 lb
